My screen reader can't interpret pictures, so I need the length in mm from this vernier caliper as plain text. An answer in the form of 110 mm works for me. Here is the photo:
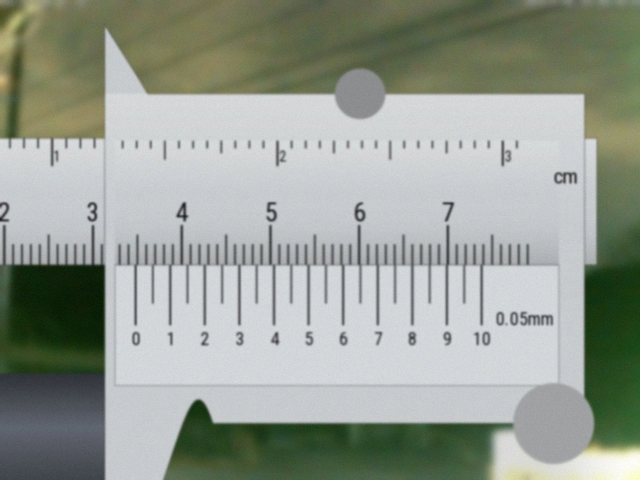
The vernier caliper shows 34.8 mm
